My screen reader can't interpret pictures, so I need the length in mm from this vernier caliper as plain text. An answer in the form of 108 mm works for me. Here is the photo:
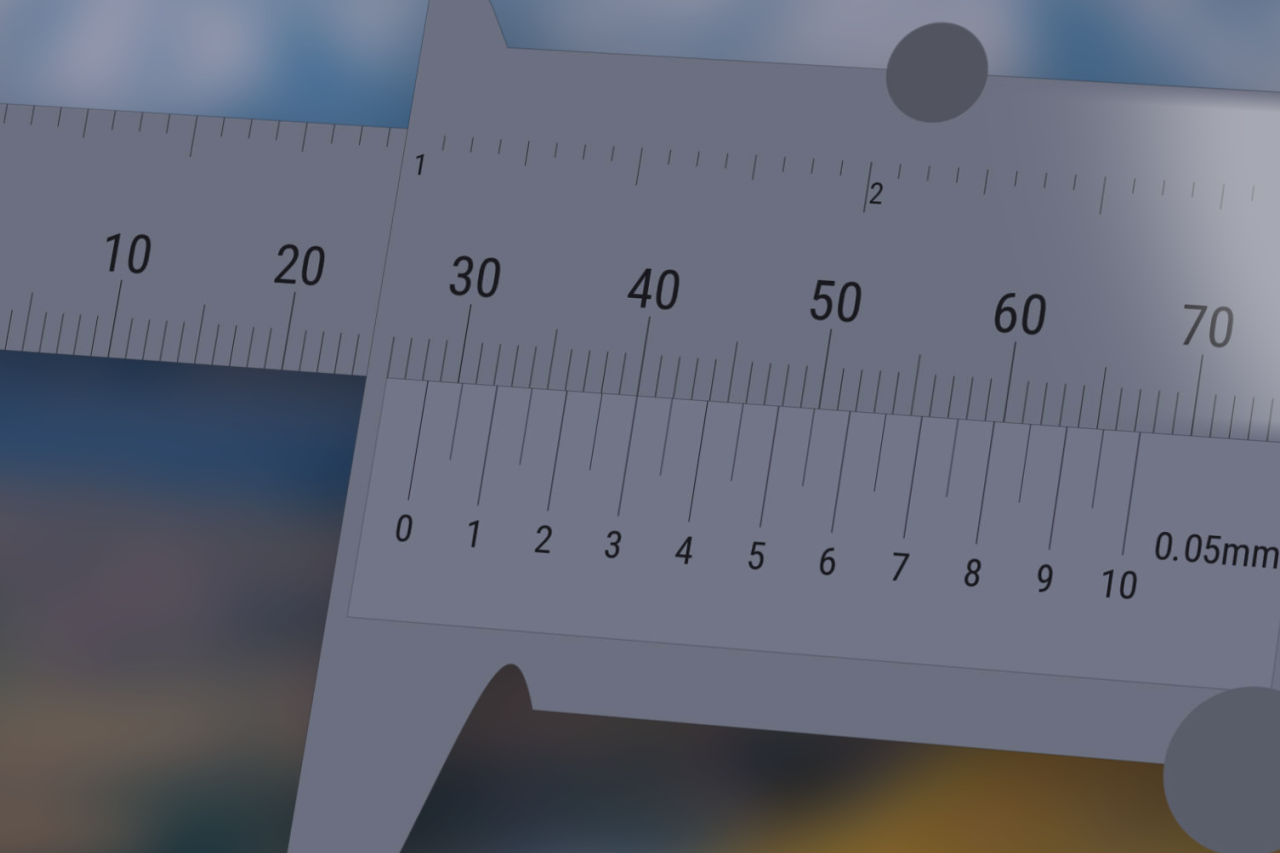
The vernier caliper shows 28.3 mm
